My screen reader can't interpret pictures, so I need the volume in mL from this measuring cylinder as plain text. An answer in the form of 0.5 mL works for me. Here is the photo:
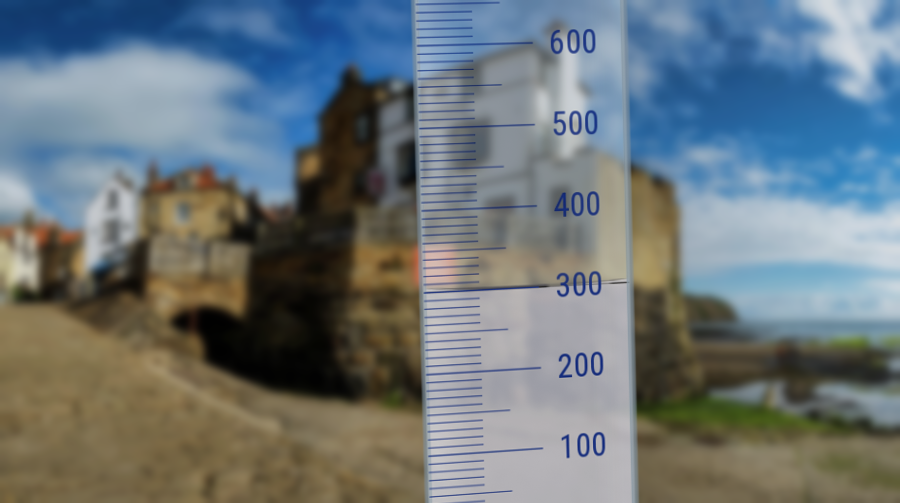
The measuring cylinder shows 300 mL
